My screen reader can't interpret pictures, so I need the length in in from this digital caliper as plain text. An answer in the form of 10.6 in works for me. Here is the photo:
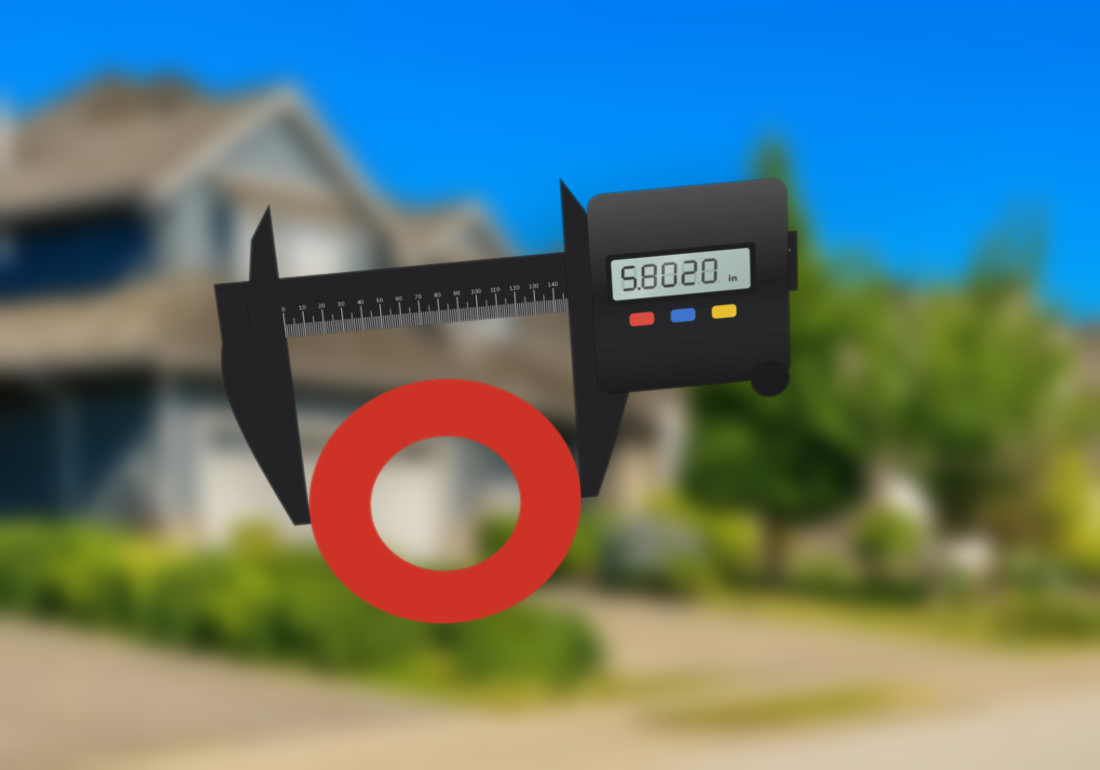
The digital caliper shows 5.8020 in
